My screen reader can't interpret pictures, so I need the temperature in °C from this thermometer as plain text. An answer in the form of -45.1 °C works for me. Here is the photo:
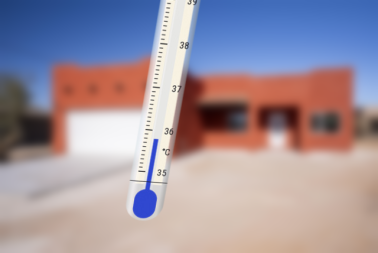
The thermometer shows 35.8 °C
